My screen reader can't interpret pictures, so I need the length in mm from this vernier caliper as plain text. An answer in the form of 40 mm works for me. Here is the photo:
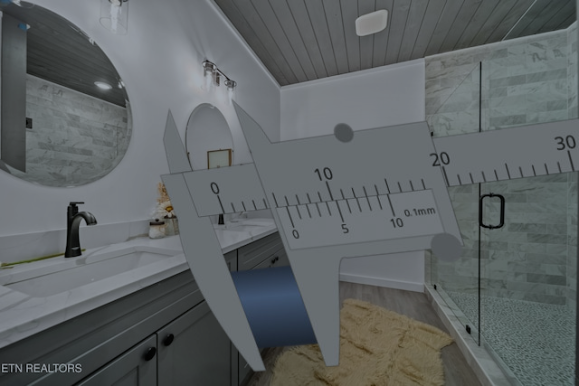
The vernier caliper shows 5.8 mm
